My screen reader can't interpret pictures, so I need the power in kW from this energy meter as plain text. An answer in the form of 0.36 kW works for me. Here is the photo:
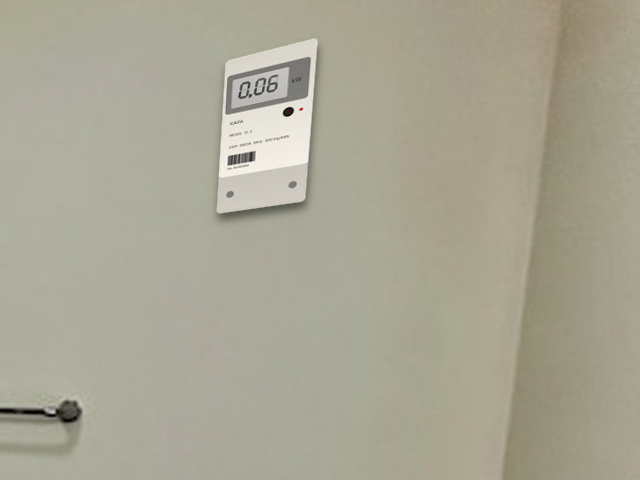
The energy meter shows 0.06 kW
